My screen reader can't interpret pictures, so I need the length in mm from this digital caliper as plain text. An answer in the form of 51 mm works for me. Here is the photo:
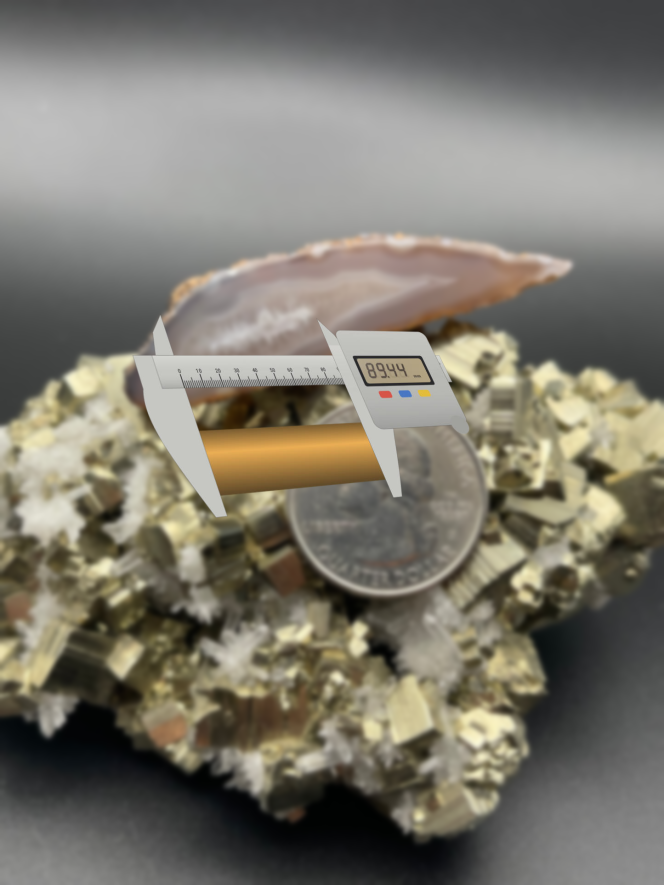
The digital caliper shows 89.44 mm
